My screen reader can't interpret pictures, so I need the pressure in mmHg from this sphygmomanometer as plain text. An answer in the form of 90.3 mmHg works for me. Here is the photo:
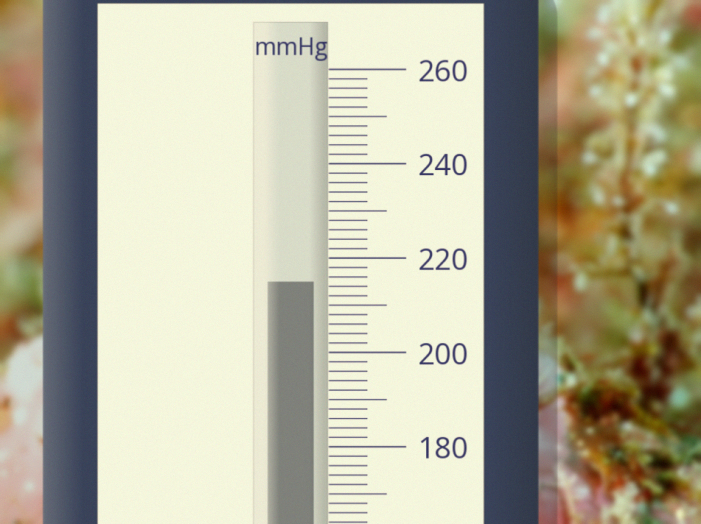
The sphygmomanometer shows 215 mmHg
